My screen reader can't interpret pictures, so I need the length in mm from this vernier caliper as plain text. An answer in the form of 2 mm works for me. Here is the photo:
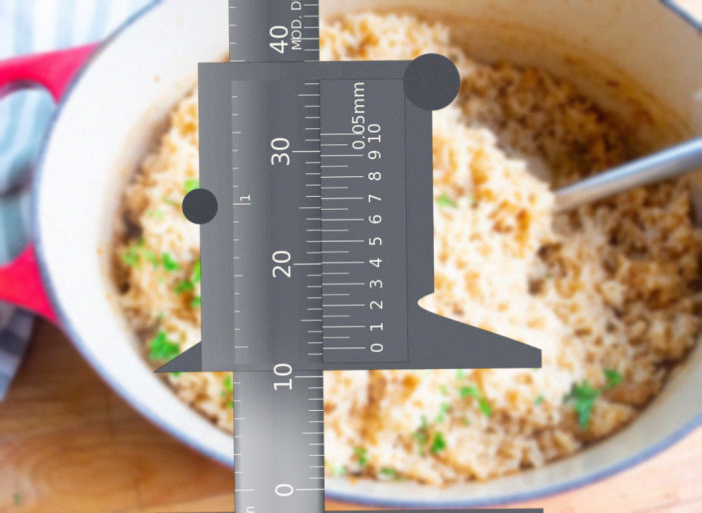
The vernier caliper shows 12.5 mm
